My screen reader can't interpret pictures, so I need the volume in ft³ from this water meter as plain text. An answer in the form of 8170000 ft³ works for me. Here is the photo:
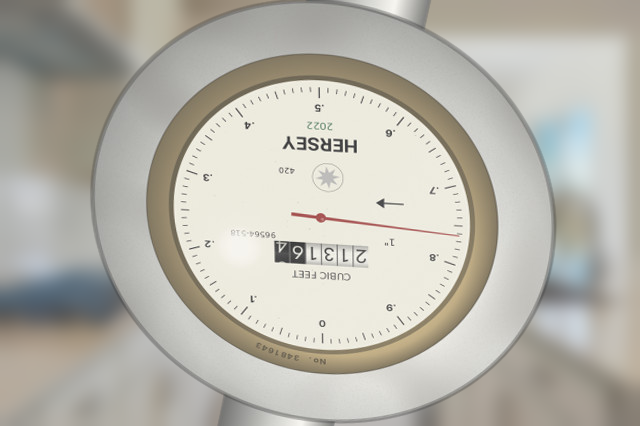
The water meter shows 213163.76 ft³
